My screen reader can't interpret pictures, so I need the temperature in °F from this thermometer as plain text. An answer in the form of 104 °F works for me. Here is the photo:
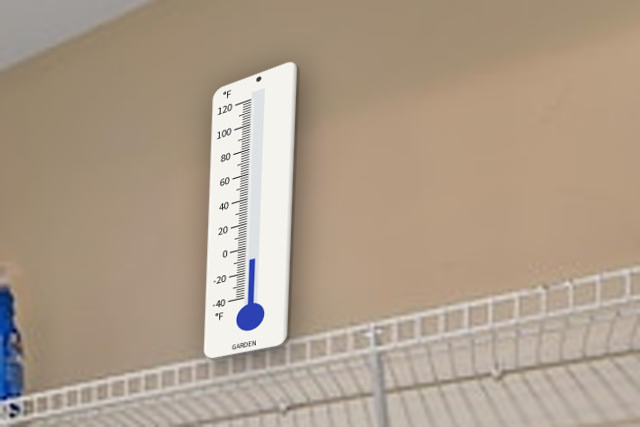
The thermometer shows -10 °F
